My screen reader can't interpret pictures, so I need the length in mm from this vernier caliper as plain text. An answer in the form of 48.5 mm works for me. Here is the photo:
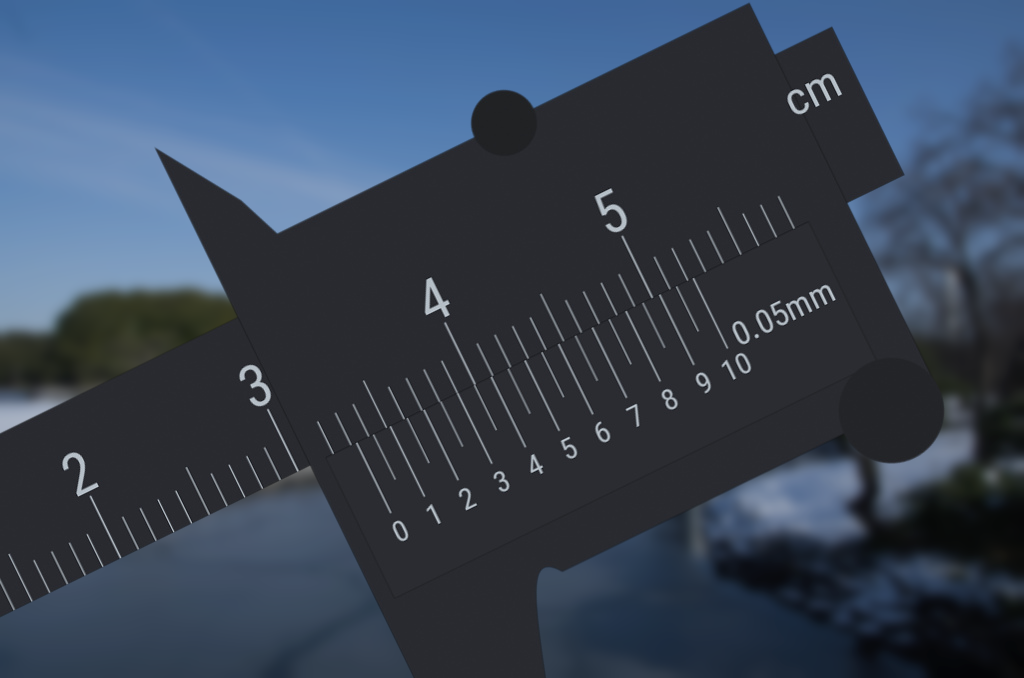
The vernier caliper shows 33.3 mm
